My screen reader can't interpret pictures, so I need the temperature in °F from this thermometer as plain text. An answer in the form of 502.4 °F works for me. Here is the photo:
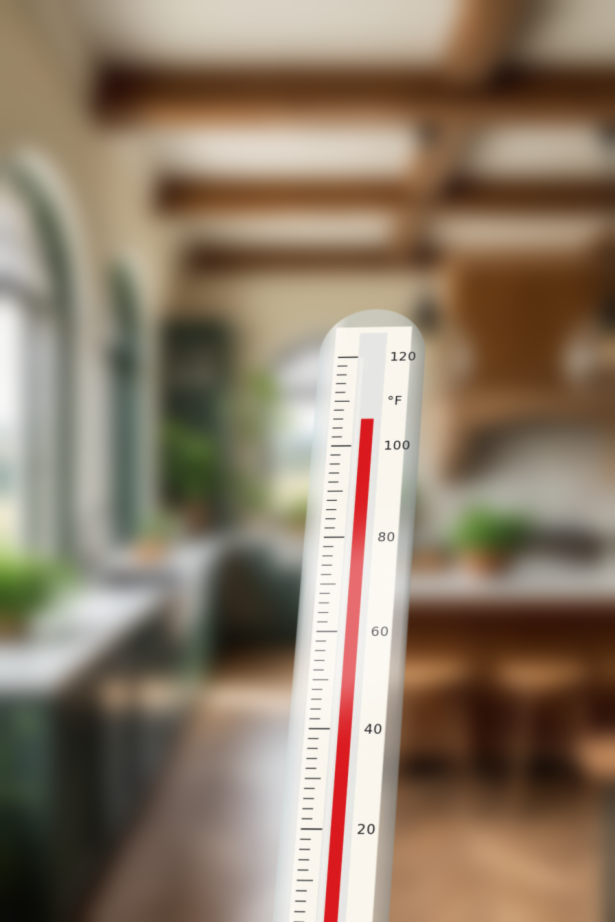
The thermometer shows 106 °F
